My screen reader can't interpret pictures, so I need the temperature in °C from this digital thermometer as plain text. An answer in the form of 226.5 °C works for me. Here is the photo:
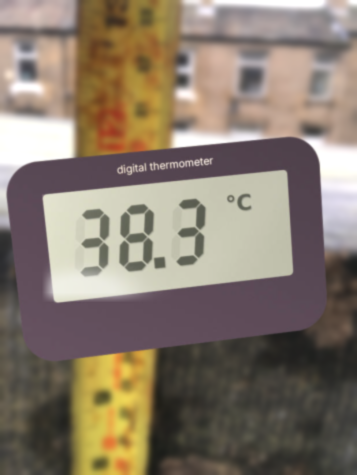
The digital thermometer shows 38.3 °C
